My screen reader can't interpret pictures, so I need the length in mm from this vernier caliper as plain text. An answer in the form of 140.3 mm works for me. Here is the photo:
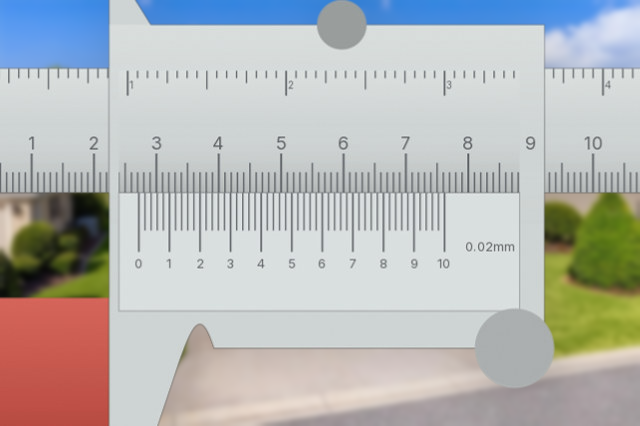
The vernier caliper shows 27.2 mm
